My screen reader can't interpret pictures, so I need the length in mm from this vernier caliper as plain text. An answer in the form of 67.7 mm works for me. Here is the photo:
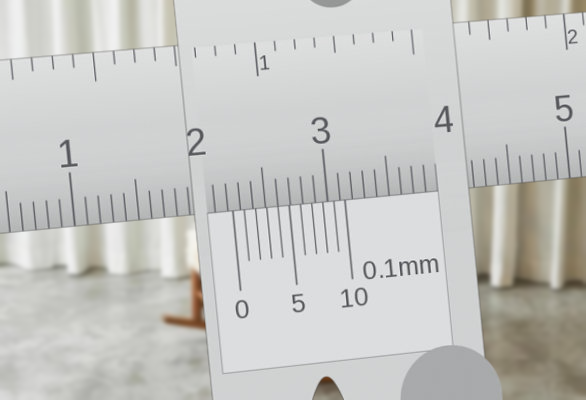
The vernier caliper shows 22.4 mm
